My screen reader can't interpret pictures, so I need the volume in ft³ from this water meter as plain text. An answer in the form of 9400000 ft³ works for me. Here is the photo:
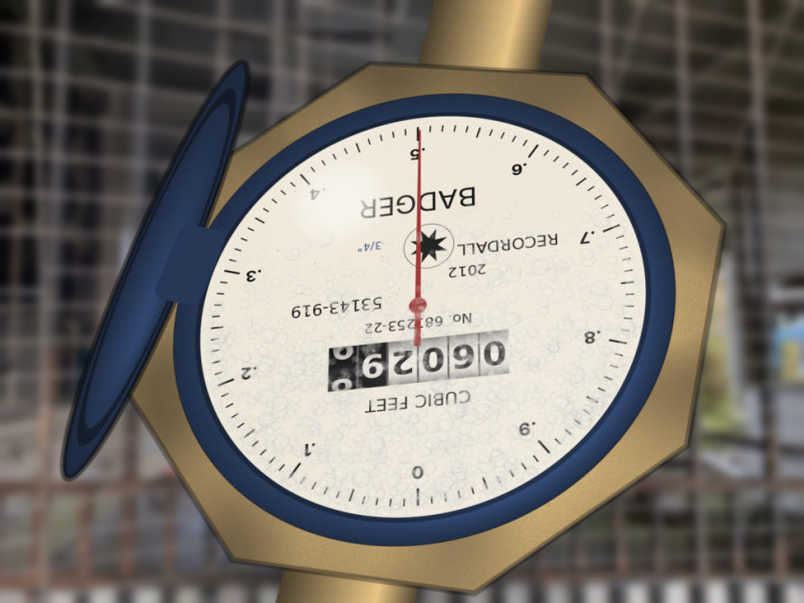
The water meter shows 60298.50 ft³
